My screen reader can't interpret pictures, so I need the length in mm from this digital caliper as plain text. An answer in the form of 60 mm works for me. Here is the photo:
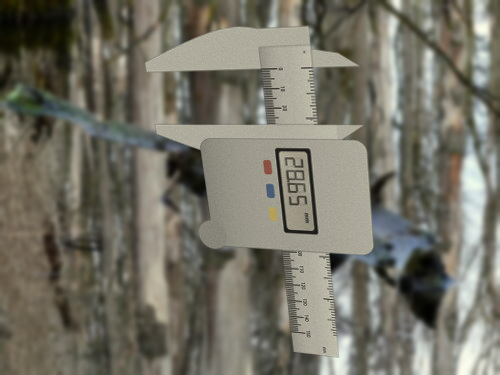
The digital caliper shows 28.65 mm
